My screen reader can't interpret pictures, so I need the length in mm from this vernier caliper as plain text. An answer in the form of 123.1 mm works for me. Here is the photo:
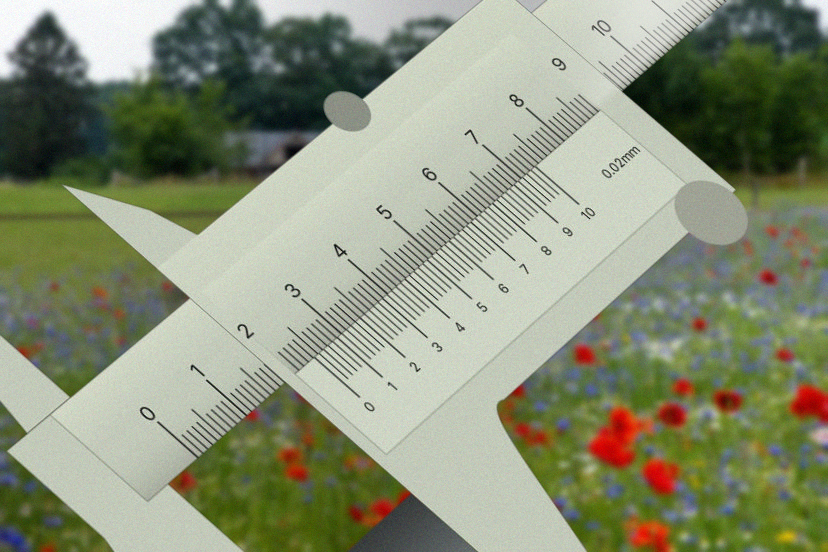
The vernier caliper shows 24.2 mm
